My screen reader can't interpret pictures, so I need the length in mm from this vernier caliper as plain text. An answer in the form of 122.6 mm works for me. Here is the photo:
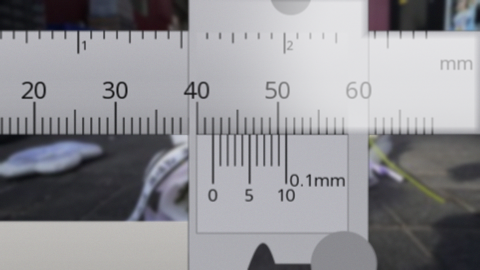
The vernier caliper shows 42.0 mm
